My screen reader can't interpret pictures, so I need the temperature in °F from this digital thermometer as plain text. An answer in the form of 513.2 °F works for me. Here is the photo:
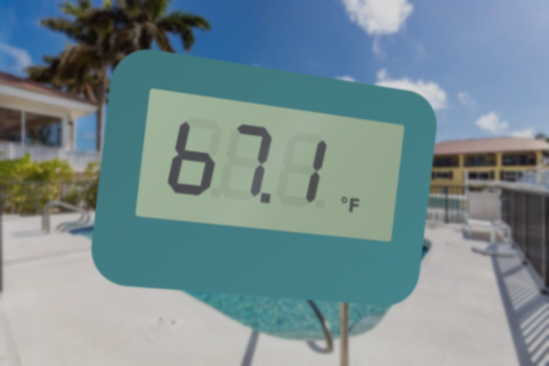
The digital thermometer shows 67.1 °F
